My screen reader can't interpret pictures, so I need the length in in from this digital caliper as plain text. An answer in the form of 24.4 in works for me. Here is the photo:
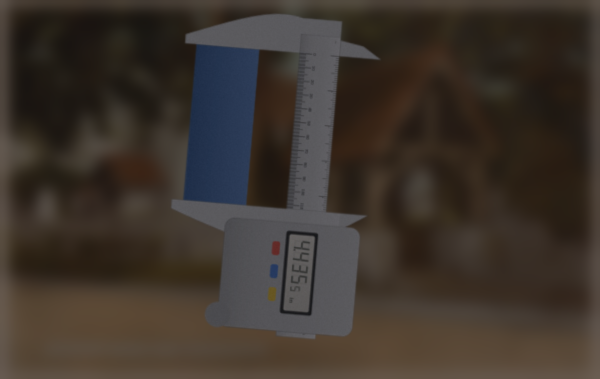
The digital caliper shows 4.4355 in
